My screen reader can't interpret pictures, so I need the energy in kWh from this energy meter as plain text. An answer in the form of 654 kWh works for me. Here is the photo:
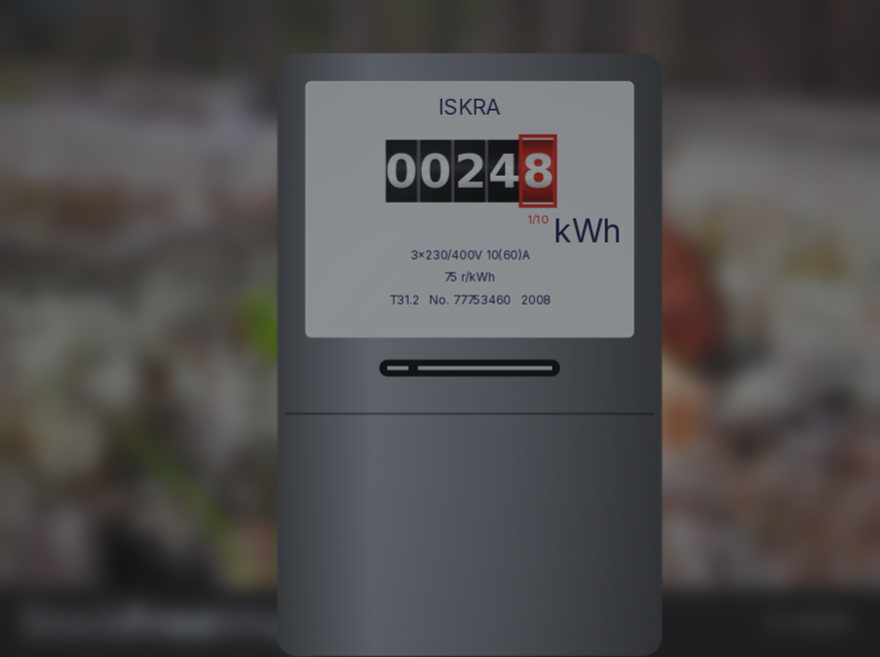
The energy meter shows 24.8 kWh
